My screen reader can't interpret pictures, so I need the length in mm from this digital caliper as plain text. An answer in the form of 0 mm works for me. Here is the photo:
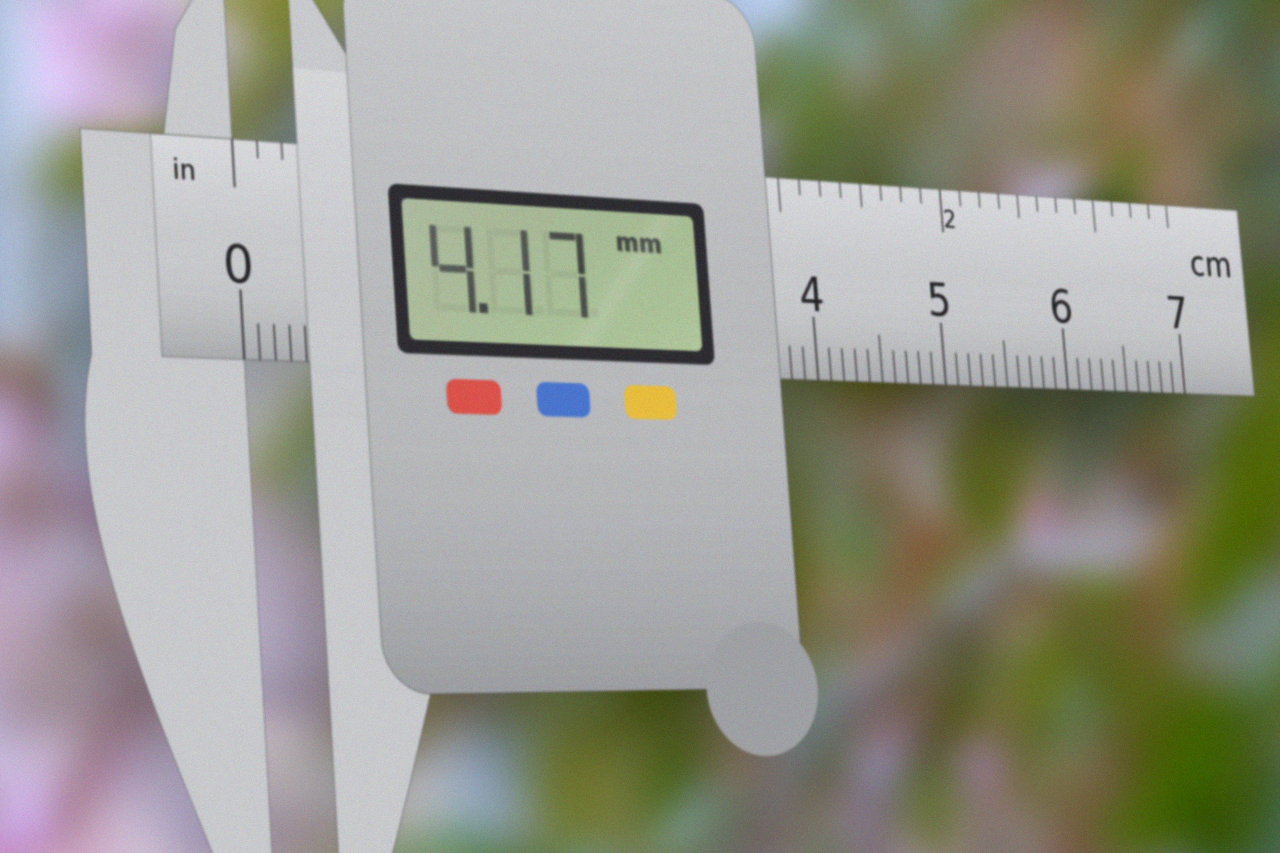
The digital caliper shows 4.17 mm
